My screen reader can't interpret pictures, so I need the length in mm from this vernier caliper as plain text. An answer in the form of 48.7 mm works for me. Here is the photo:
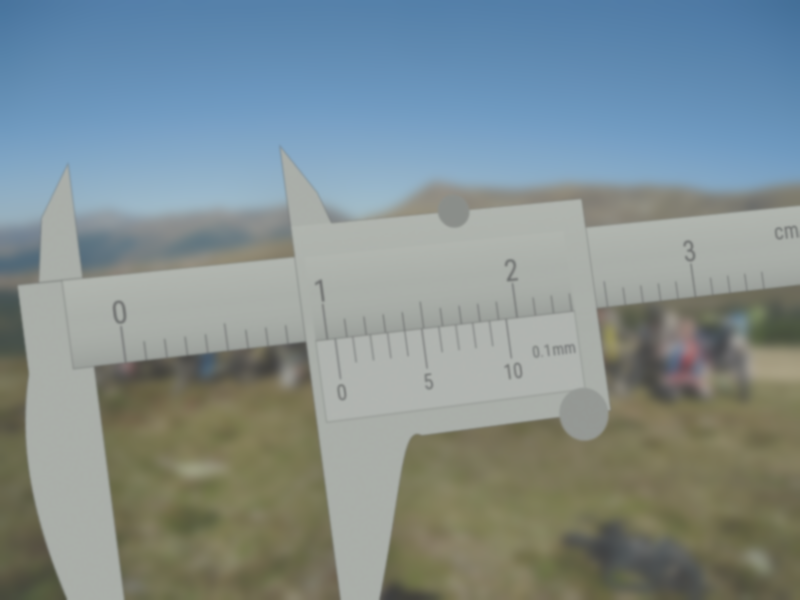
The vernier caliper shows 10.4 mm
